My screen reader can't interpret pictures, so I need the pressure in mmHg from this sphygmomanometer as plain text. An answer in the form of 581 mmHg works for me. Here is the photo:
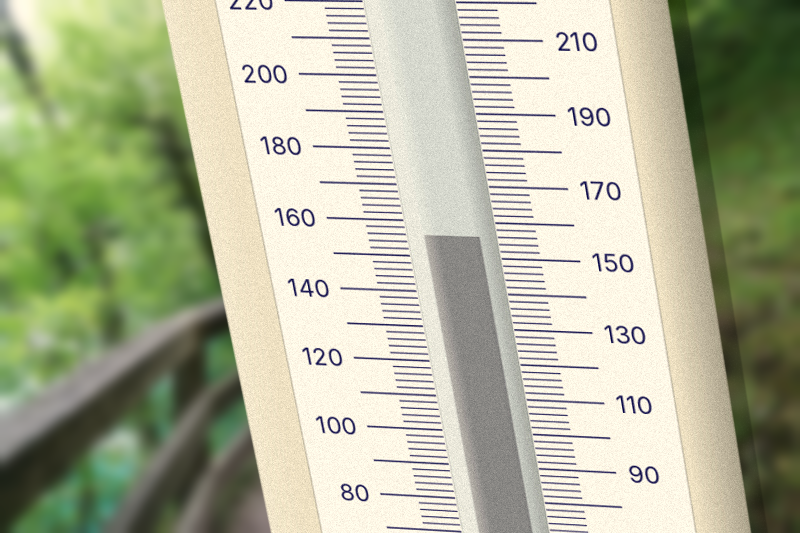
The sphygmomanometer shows 156 mmHg
